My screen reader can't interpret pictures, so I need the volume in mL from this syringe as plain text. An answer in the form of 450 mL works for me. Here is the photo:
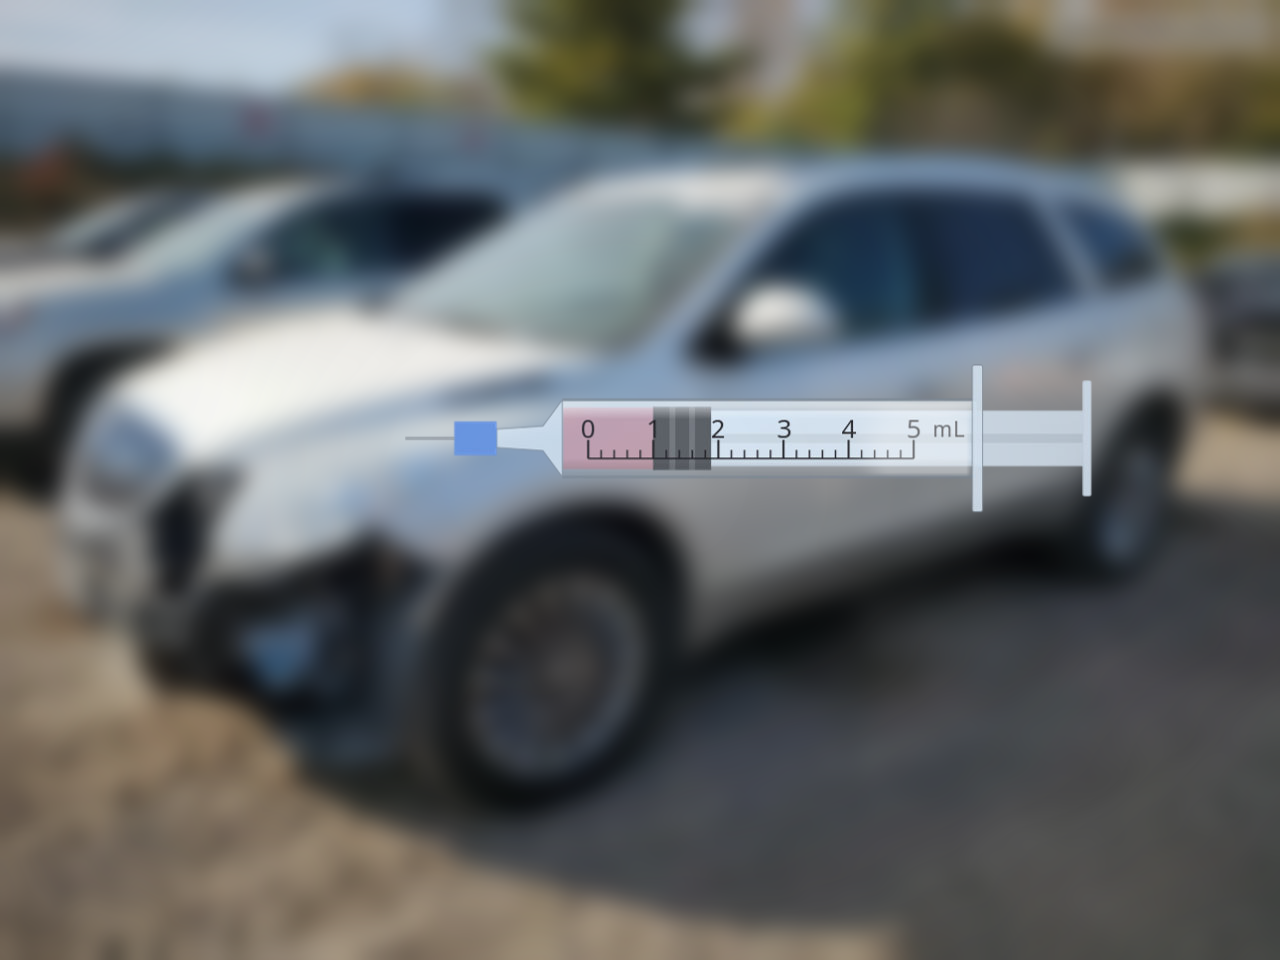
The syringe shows 1 mL
